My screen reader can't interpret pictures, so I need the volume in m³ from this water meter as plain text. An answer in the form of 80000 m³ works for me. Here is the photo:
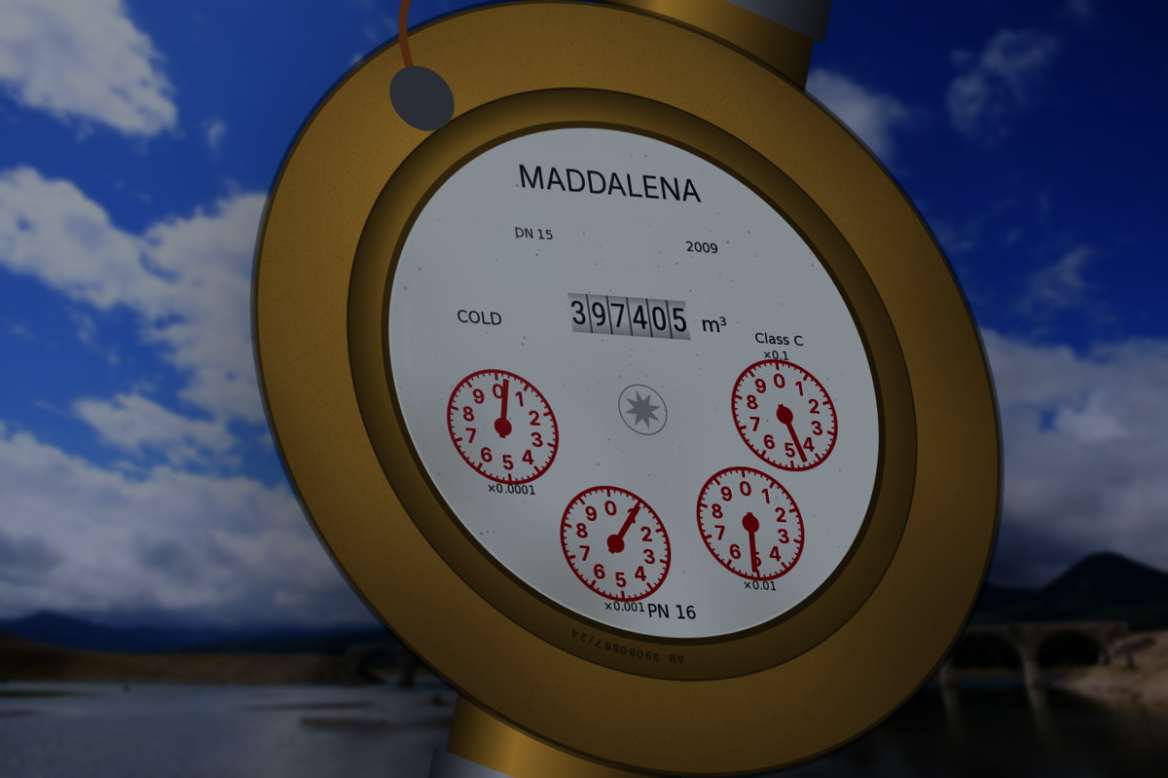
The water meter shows 397405.4510 m³
